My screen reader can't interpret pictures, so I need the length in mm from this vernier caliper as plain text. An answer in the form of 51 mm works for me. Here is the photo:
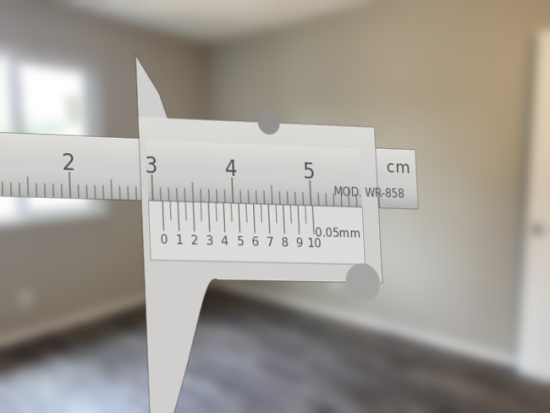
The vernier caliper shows 31.2 mm
